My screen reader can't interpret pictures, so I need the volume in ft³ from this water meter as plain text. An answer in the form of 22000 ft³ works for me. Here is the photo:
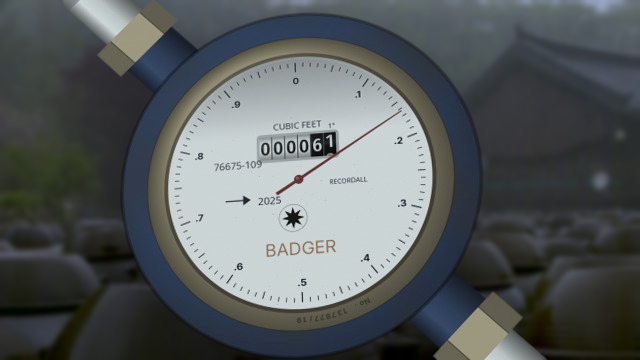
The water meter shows 61.16 ft³
